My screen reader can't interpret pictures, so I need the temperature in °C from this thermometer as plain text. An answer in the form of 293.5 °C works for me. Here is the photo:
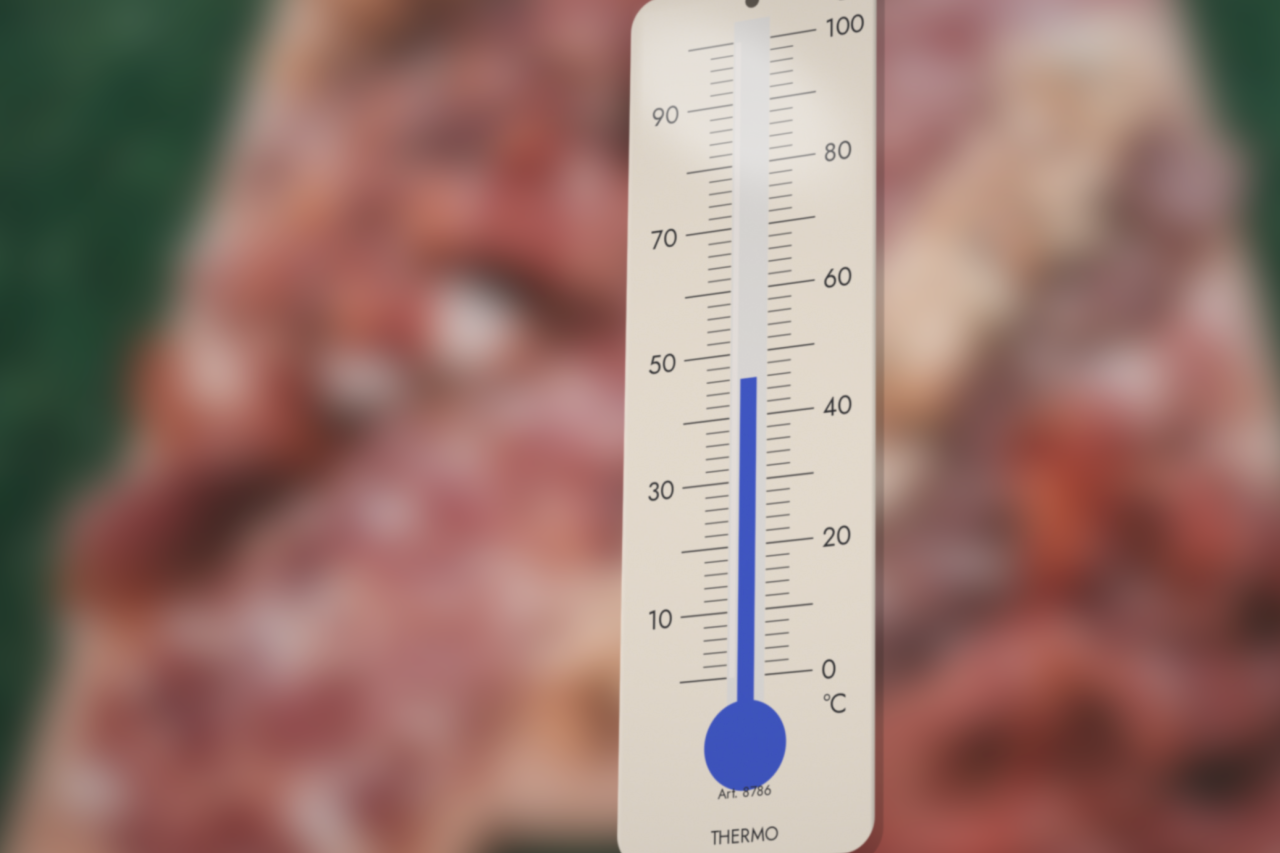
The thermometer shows 46 °C
